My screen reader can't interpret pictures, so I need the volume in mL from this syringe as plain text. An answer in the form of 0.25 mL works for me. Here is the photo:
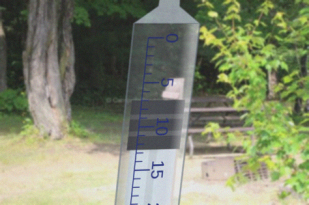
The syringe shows 7 mL
